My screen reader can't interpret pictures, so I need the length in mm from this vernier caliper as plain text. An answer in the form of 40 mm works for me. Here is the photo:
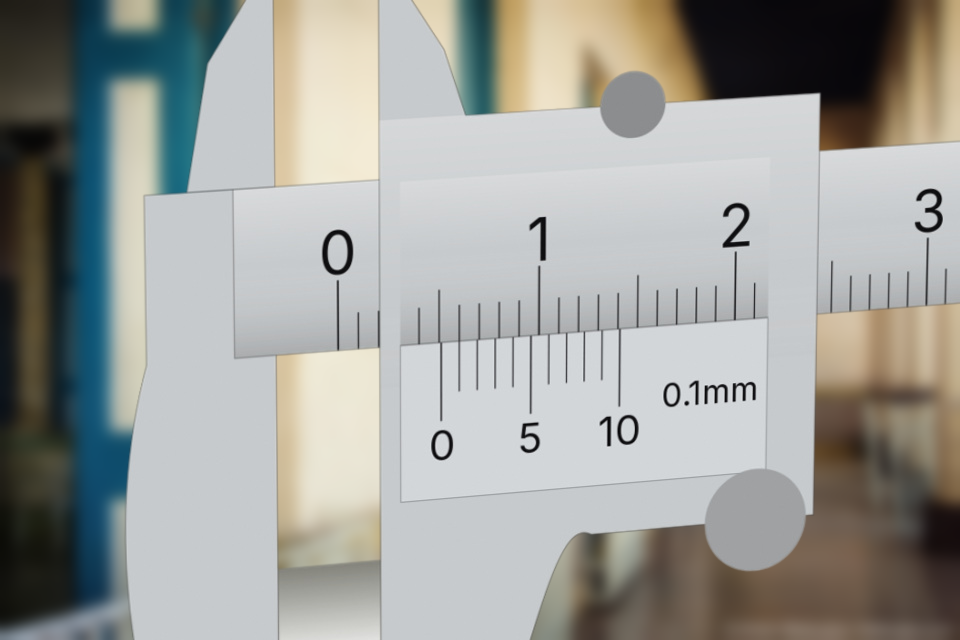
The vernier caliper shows 5.1 mm
